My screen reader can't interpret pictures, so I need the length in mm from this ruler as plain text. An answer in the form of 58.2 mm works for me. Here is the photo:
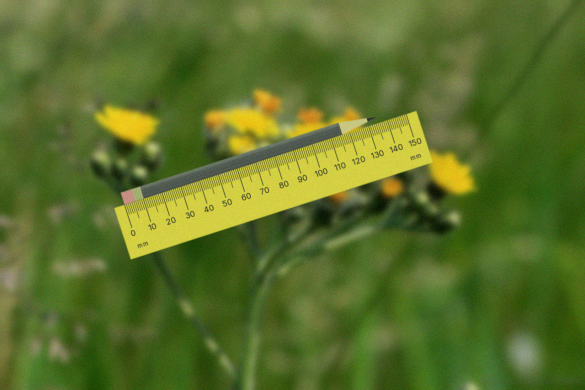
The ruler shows 135 mm
